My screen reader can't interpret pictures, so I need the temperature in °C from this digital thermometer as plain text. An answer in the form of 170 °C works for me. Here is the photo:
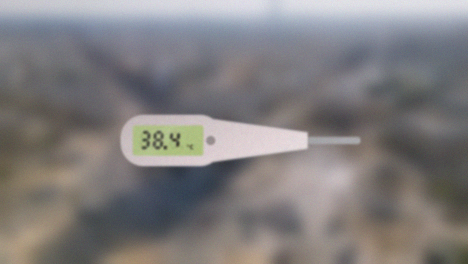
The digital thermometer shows 38.4 °C
